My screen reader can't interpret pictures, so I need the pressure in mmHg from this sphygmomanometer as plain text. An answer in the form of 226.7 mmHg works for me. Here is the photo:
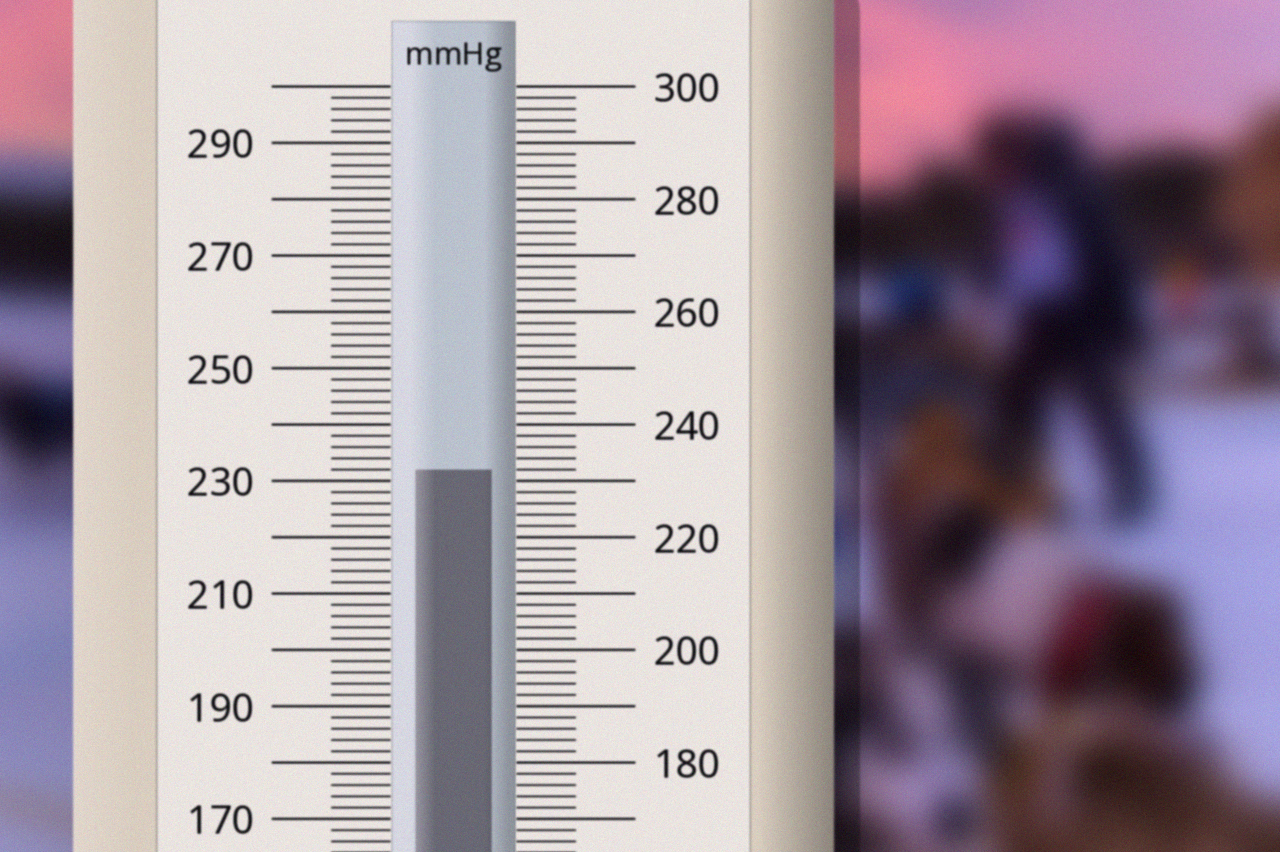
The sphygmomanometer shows 232 mmHg
